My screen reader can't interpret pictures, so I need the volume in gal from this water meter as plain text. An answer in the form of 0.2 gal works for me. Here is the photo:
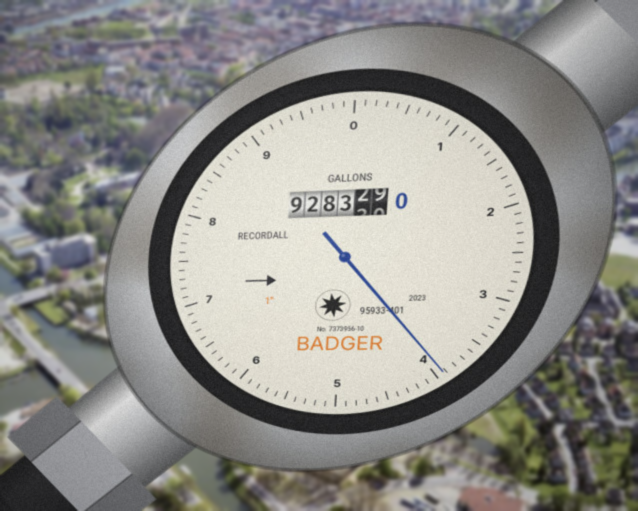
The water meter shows 9283293.9 gal
